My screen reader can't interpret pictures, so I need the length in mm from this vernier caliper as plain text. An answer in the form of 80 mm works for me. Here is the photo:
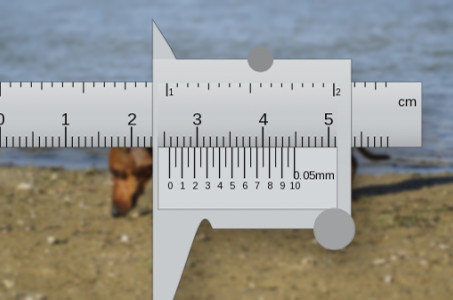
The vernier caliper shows 25.8 mm
